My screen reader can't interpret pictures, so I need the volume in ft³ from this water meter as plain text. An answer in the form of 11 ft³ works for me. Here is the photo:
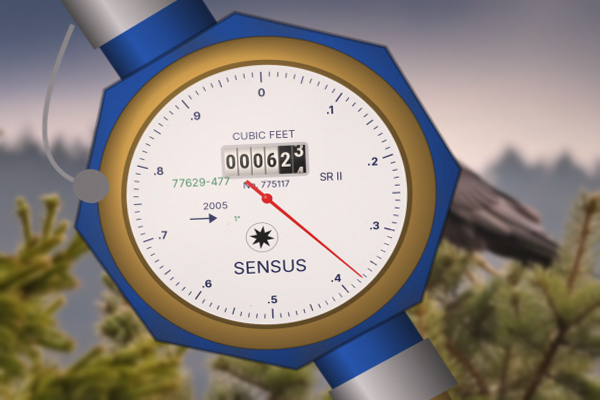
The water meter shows 623.37 ft³
